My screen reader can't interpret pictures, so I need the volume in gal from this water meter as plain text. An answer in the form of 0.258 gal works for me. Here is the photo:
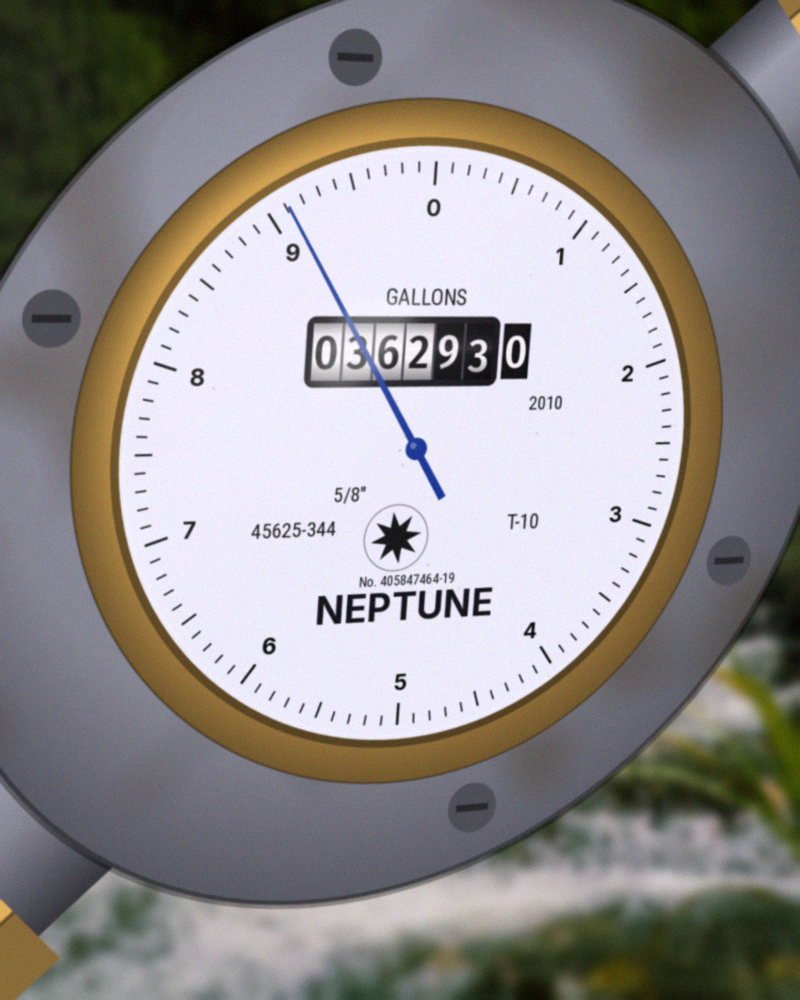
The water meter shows 362929.1 gal
